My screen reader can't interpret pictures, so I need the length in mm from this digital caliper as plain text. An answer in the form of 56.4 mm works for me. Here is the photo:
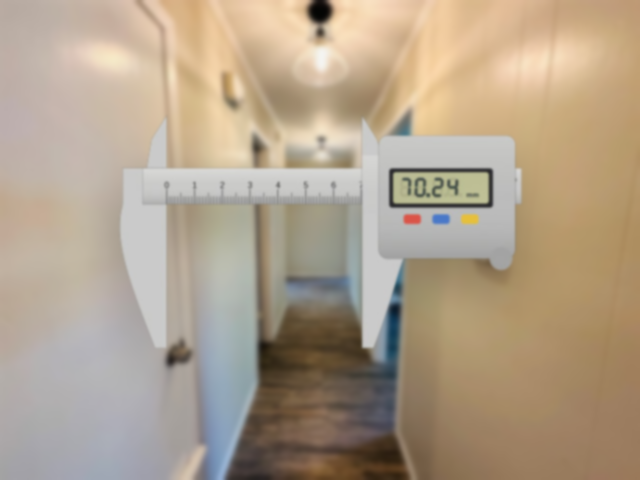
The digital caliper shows 70.24 mm
